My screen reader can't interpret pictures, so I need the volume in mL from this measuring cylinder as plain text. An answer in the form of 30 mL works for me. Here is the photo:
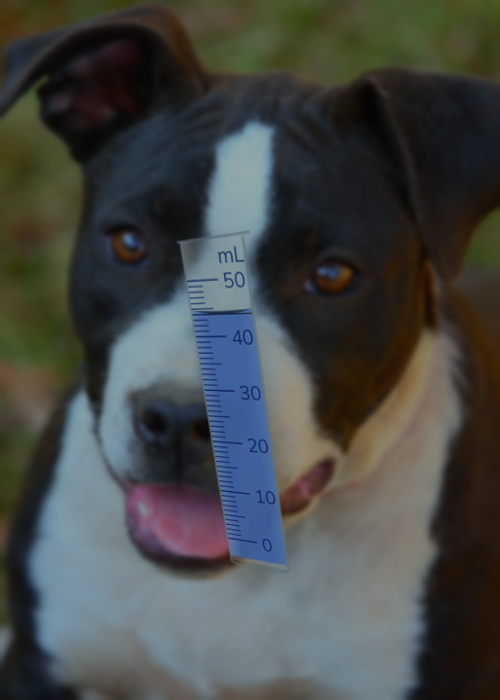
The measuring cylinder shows 44 mL
